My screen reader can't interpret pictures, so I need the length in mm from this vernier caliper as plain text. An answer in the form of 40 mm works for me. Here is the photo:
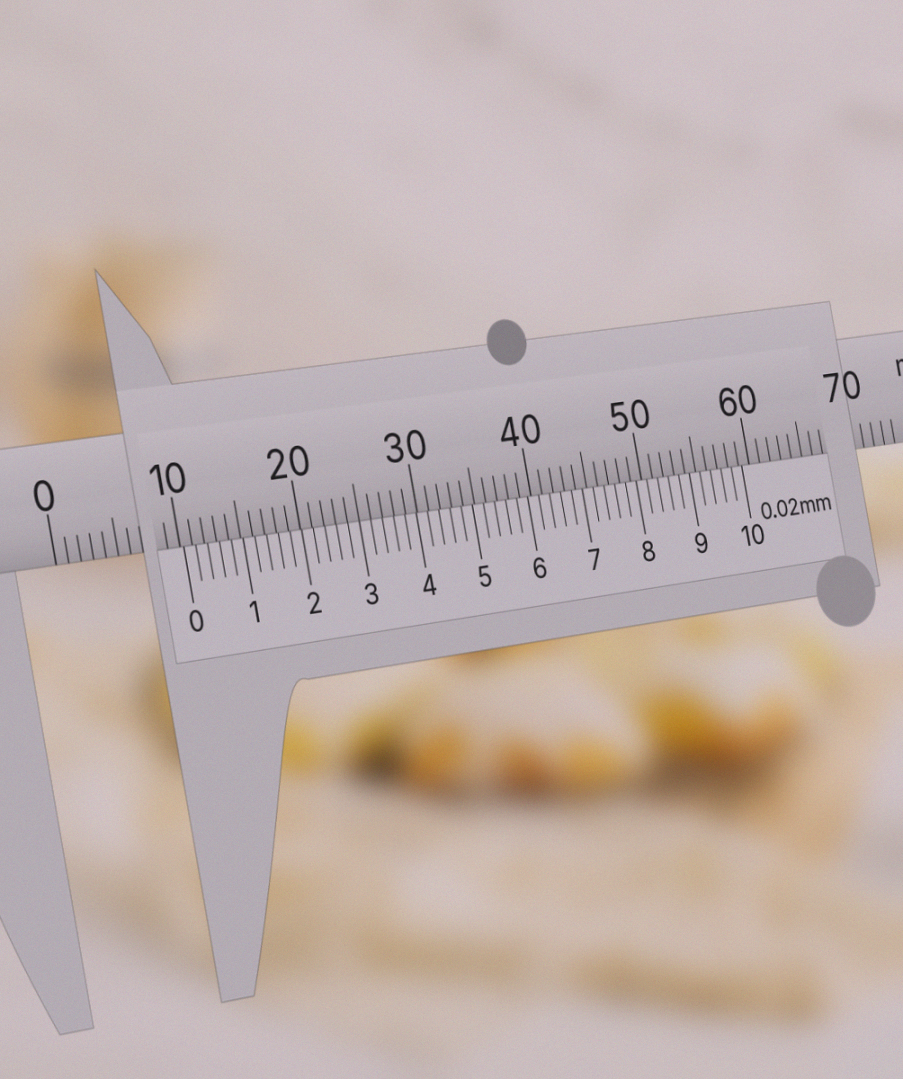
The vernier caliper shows 10.3 mm
